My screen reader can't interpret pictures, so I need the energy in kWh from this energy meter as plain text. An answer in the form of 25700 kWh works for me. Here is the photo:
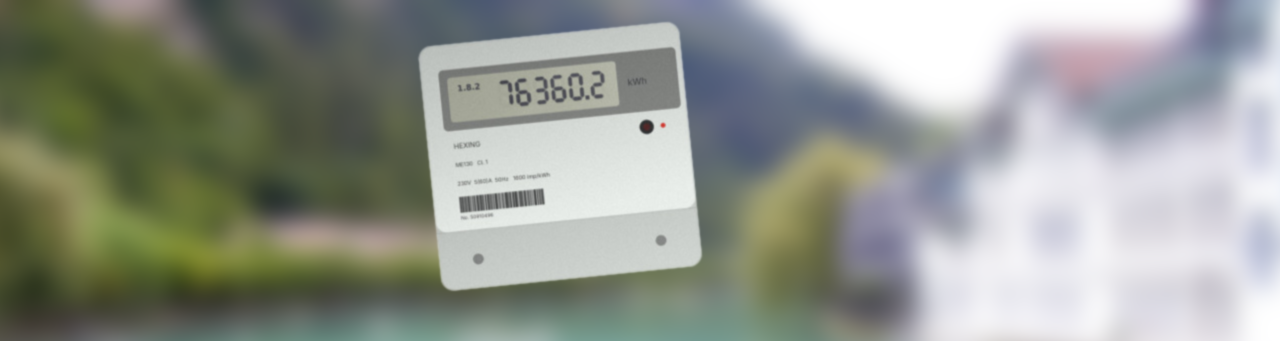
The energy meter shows 76360.2 kWh
